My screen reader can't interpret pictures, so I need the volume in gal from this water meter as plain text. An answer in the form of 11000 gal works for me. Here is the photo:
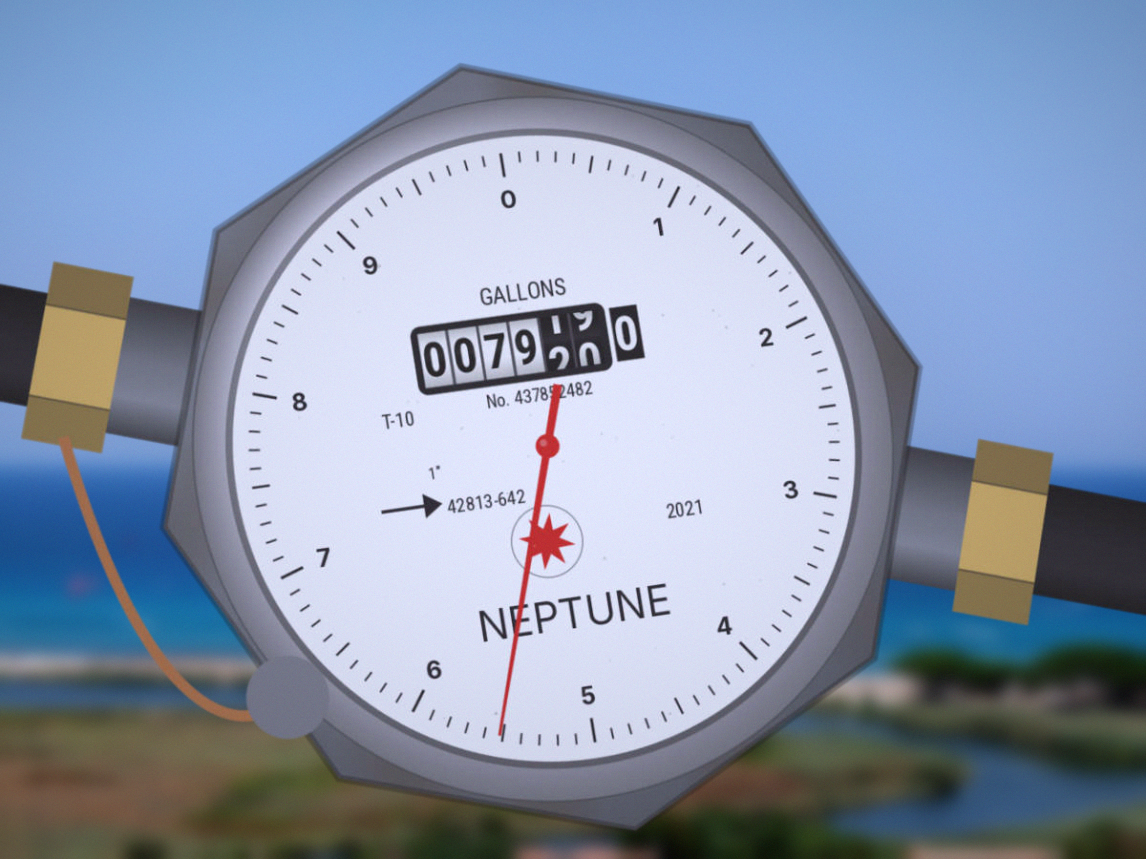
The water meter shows 79195.5 gal
